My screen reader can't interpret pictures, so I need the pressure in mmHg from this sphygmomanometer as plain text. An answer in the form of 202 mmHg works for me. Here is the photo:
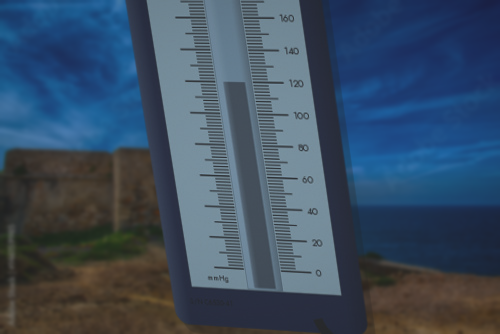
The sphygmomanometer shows 120 mmHg
